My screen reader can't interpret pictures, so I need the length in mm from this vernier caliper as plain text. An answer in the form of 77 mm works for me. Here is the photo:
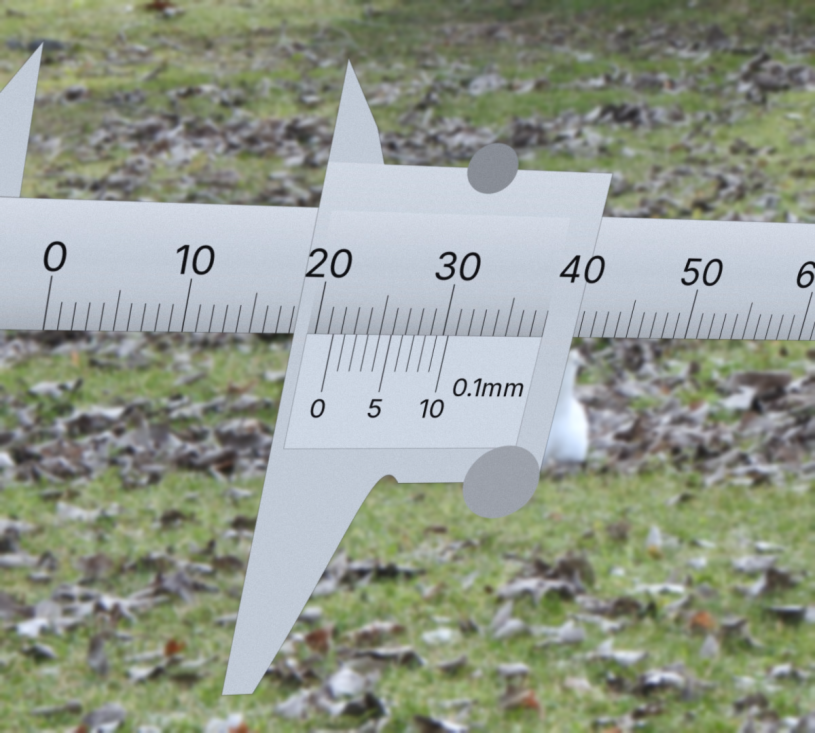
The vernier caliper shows 21.4 mm
